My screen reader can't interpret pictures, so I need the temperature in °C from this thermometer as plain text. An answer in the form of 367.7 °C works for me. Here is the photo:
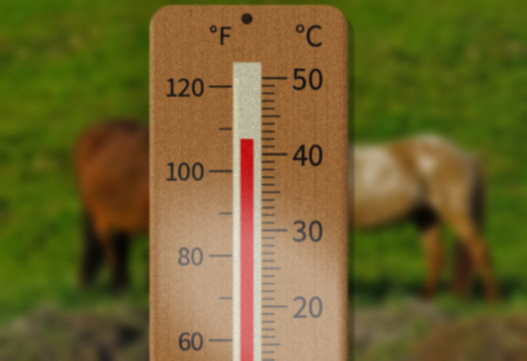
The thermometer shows 42 °C
